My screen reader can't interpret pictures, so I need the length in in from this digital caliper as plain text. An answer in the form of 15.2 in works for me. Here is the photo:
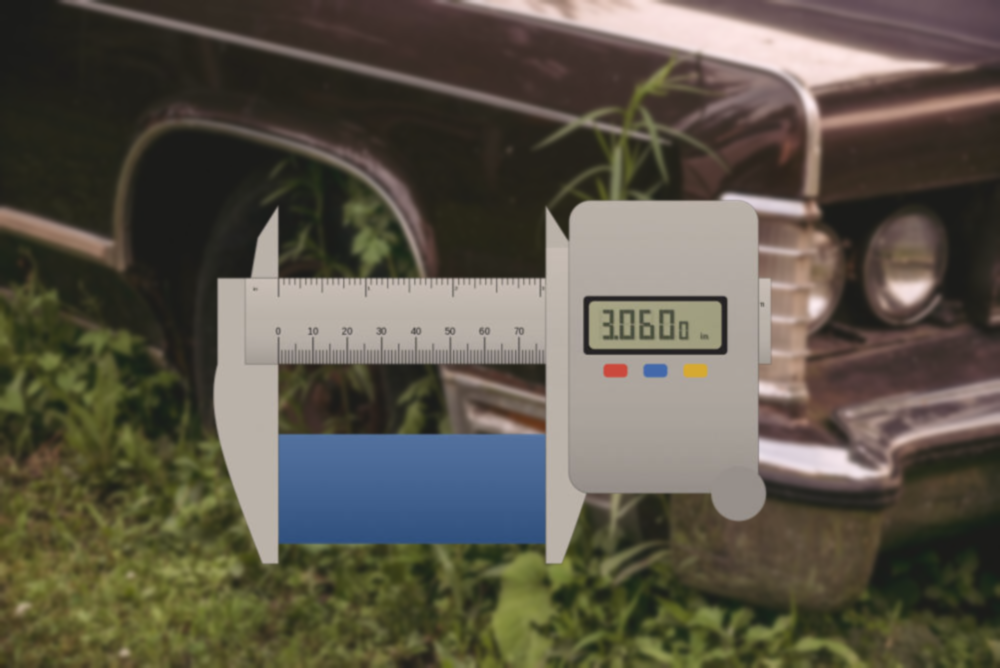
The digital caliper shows 3.0600 in
